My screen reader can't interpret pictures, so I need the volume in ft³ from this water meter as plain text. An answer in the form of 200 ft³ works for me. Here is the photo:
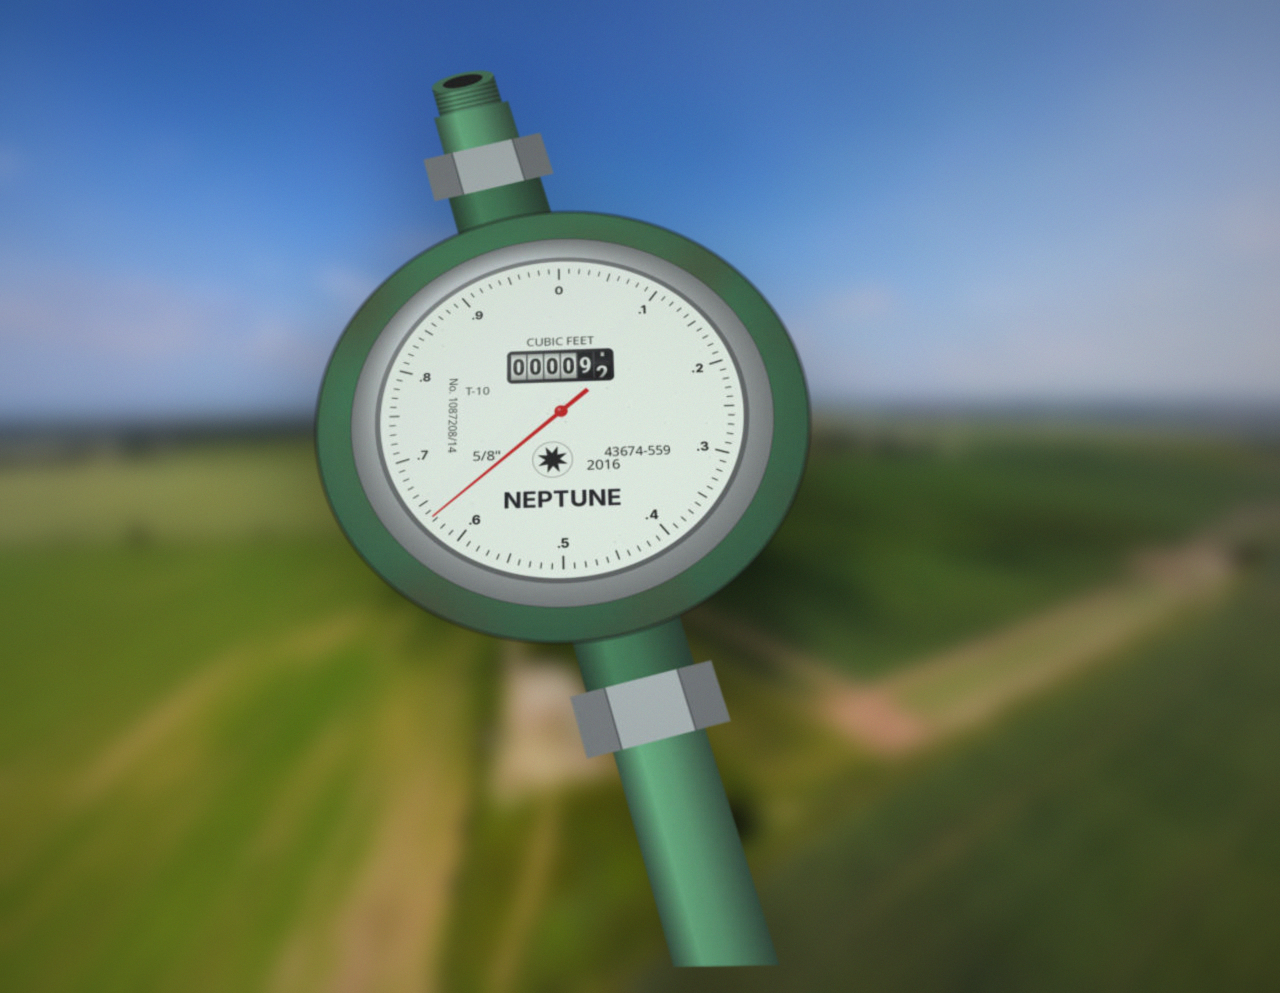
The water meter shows 91.63 ft³
